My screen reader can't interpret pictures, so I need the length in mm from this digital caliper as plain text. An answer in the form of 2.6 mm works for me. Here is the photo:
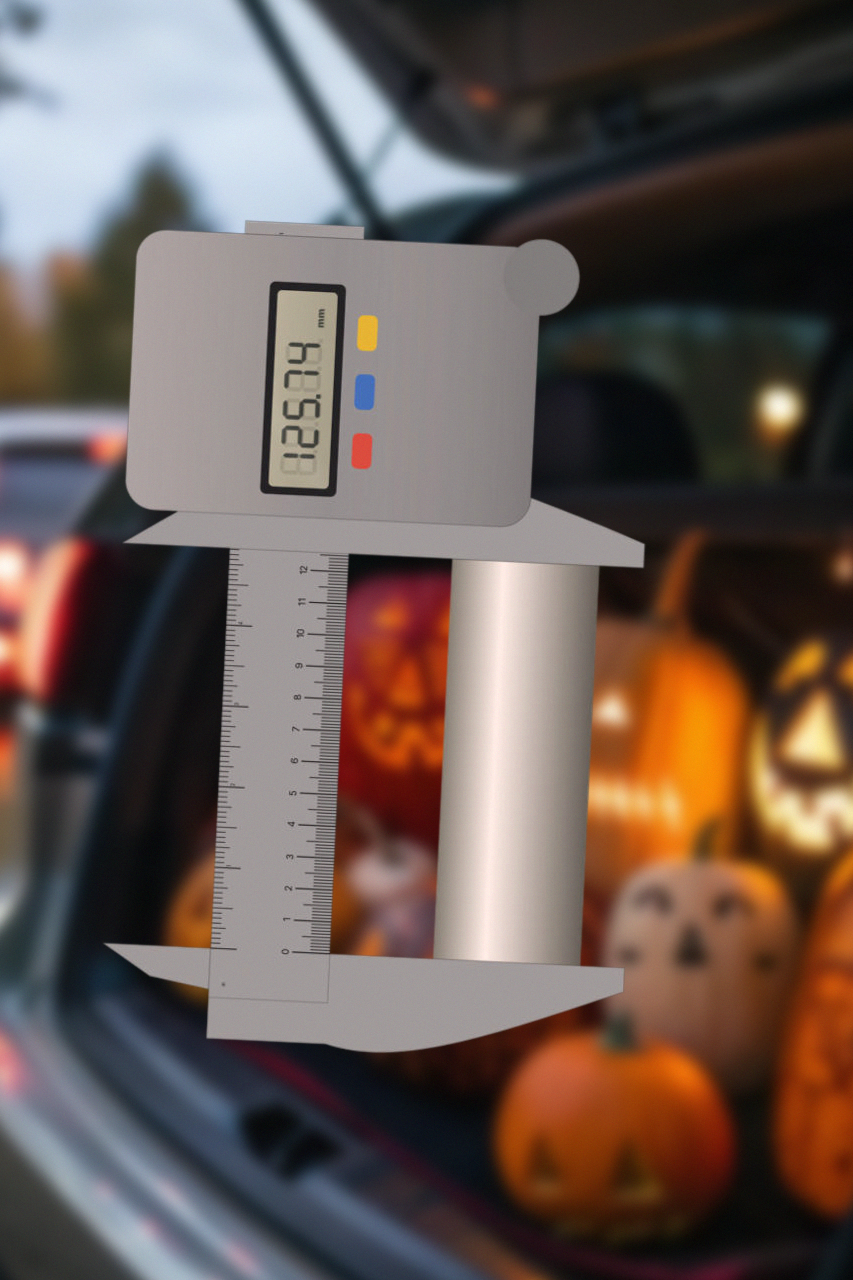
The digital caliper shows 125.74 mm
